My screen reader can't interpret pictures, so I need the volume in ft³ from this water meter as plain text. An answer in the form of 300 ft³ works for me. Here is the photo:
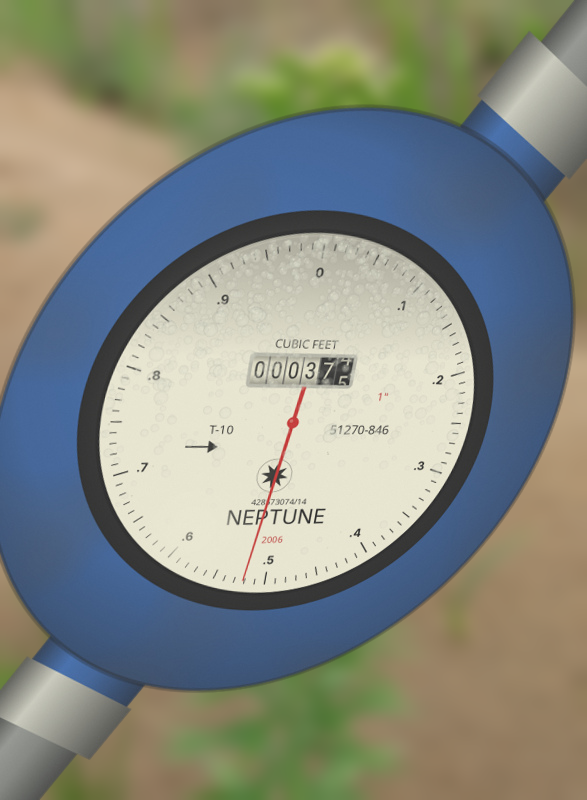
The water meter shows 374.52 ft³
